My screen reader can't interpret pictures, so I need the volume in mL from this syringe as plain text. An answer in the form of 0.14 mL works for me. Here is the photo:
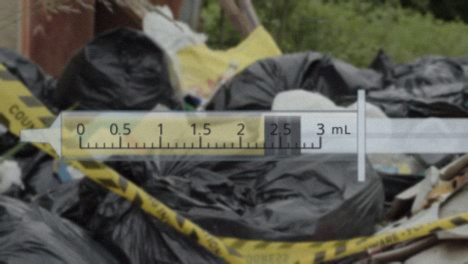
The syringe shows 2.3 mL
